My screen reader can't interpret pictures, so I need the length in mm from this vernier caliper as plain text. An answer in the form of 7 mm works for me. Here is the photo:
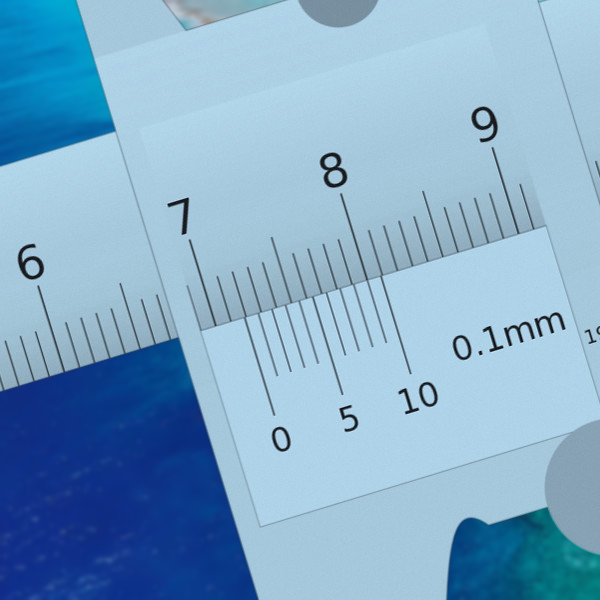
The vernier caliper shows 71.9 mm
